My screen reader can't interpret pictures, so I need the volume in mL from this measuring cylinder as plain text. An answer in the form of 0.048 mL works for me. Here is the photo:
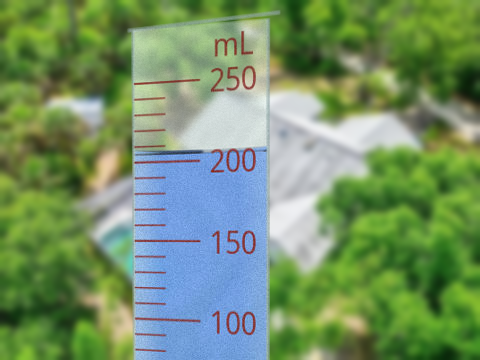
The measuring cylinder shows 205 mL
